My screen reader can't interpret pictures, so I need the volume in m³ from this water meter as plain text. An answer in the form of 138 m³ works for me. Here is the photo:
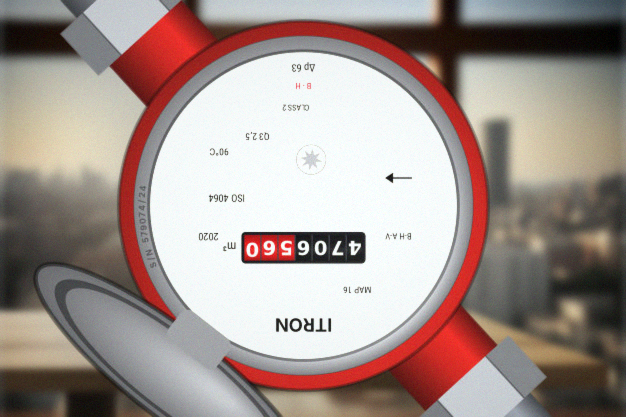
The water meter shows 4706.560 m³
